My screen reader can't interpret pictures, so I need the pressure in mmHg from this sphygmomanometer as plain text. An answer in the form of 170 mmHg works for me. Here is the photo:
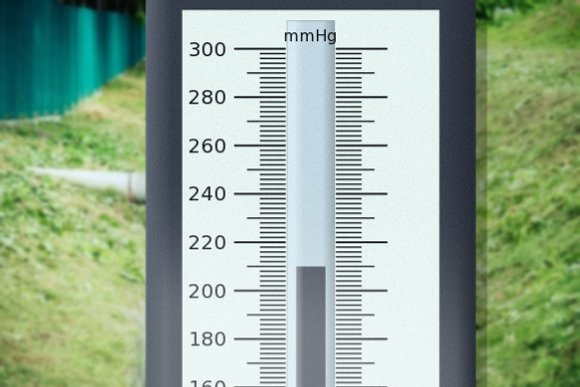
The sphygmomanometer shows 210 mmHg
